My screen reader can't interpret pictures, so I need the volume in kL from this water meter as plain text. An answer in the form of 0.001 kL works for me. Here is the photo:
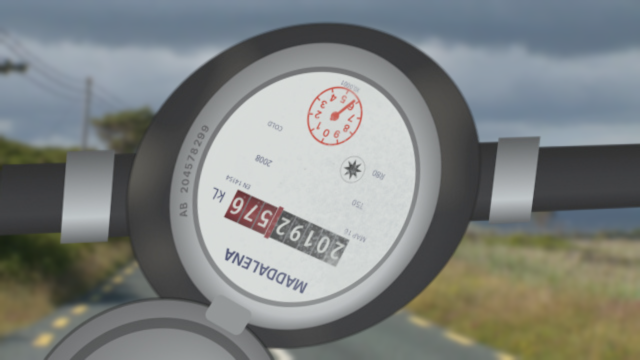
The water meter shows 20192.5765 kL
